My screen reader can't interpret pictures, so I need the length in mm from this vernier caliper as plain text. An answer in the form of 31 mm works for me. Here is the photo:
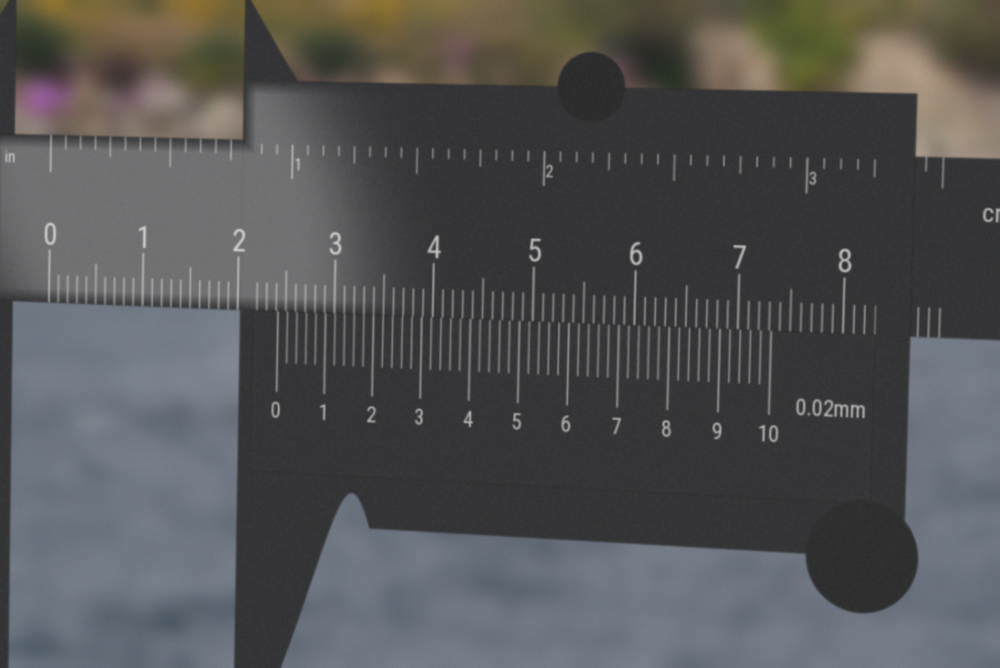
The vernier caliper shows 24.2 mm
